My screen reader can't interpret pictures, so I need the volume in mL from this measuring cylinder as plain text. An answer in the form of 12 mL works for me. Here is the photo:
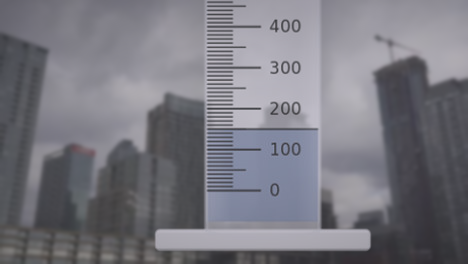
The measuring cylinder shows 150 mL
